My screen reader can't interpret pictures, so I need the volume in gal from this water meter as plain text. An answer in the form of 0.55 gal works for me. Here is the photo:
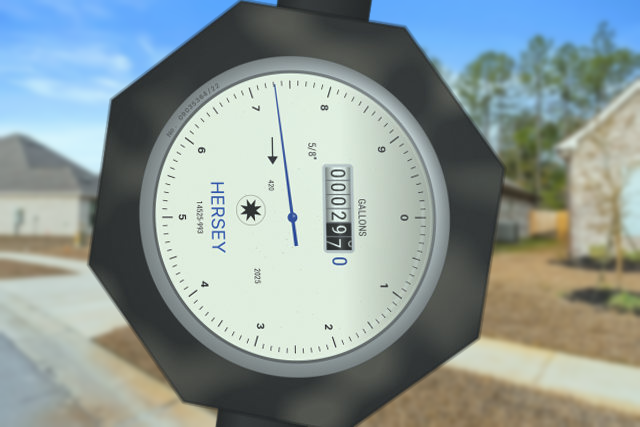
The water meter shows 2967.3 gal
